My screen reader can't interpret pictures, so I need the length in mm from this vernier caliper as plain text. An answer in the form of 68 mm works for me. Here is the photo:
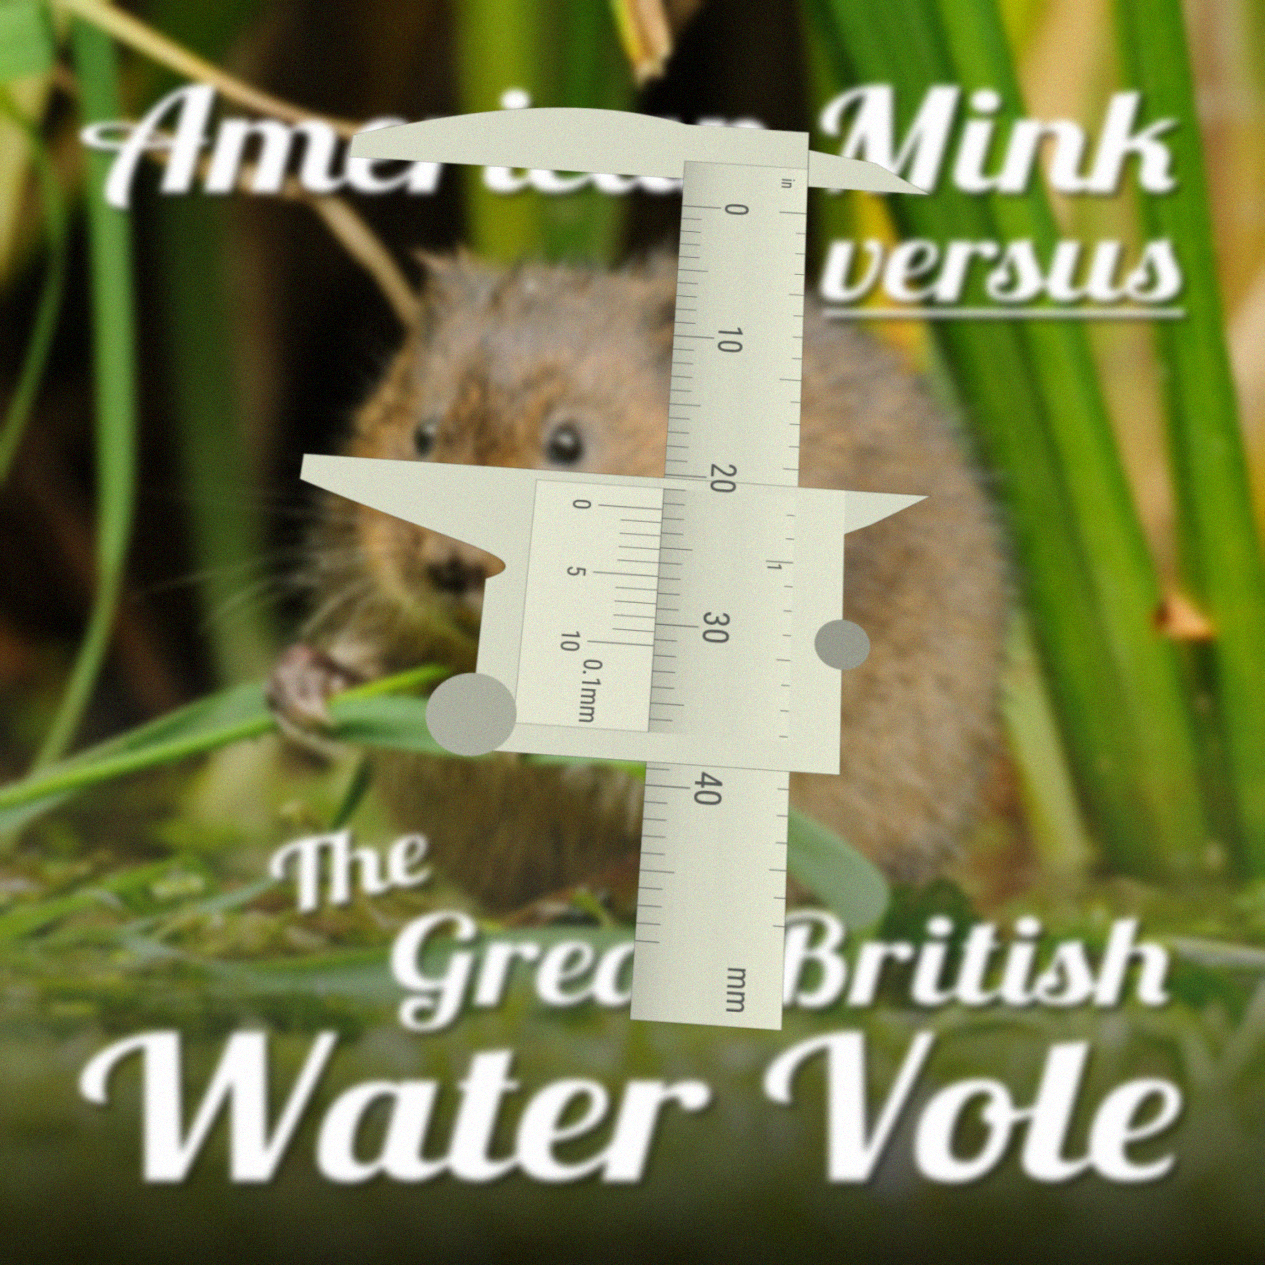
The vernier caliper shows 22.4 mm
